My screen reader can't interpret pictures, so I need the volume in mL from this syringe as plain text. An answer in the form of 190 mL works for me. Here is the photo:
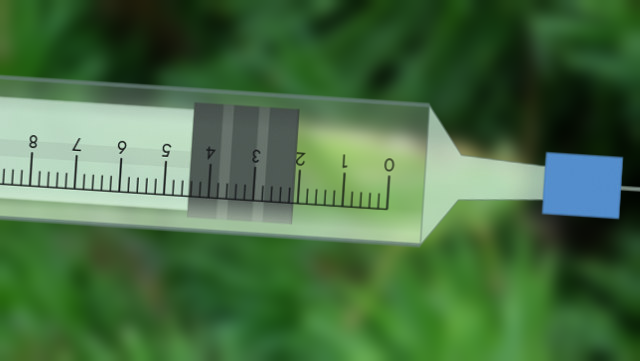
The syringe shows 2.1 mL
